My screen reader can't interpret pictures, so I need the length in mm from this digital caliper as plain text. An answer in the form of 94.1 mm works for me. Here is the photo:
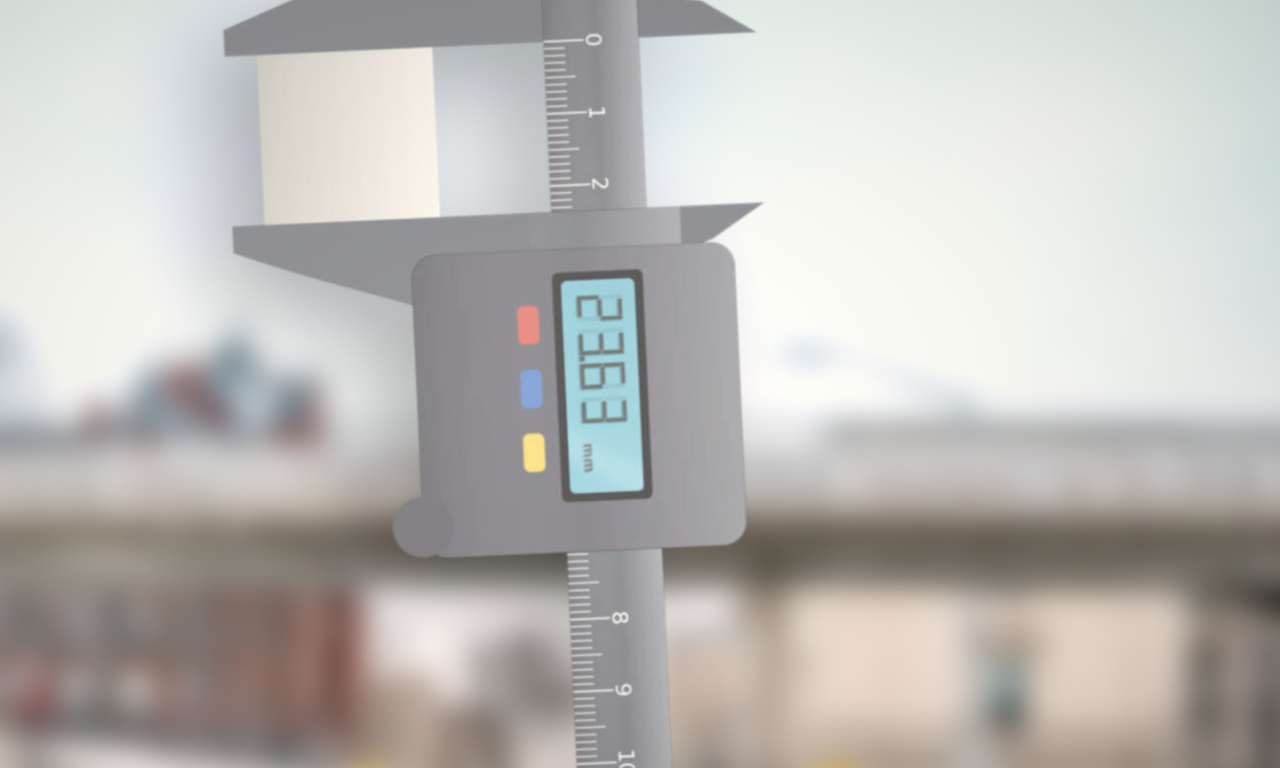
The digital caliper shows 23.63 mm
